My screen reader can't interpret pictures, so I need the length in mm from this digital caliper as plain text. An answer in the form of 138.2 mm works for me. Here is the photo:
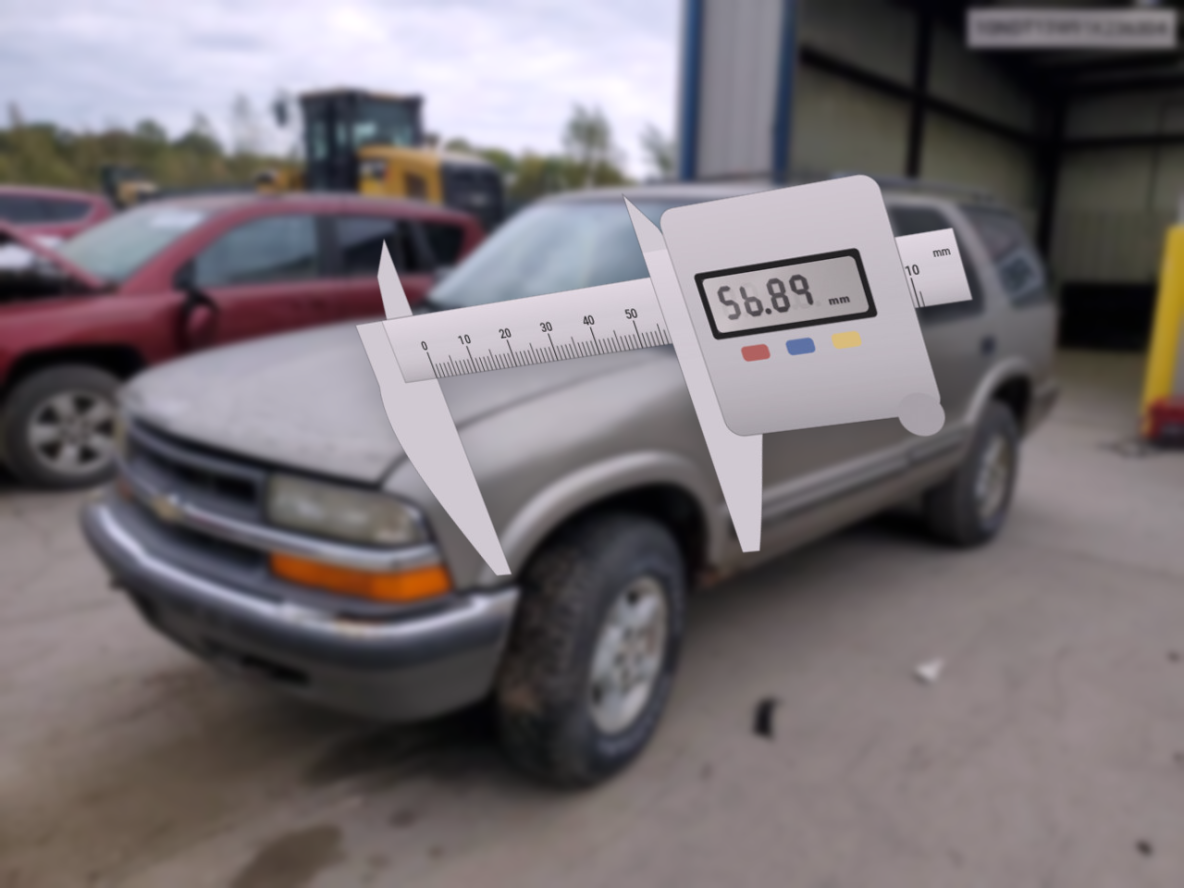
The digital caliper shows 56.89 mm
